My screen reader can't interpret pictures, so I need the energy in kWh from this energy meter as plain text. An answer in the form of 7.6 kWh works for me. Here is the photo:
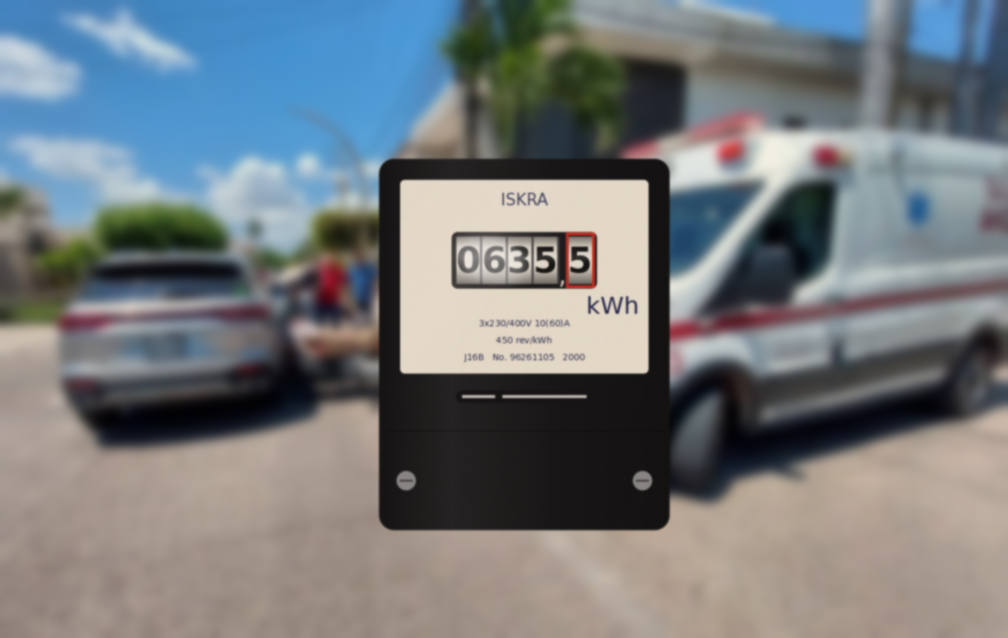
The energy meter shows 635.5 kWh
